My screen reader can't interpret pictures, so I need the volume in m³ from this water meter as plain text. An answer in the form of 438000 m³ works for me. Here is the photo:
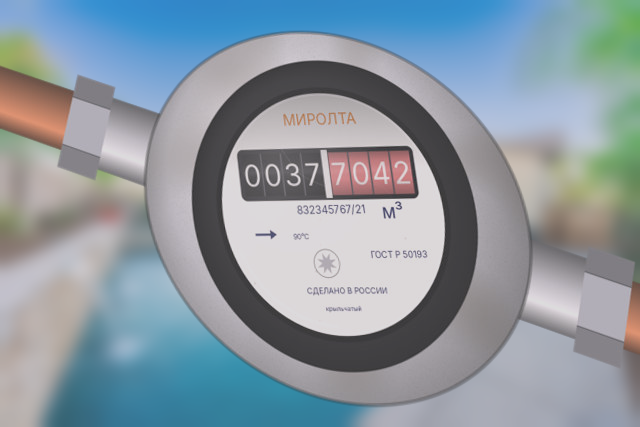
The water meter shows 37.7042 m³
